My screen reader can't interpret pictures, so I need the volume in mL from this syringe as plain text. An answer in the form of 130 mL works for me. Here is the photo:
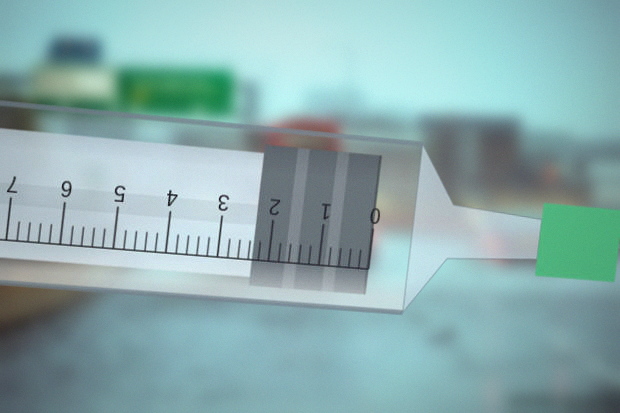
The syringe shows 0 mL
